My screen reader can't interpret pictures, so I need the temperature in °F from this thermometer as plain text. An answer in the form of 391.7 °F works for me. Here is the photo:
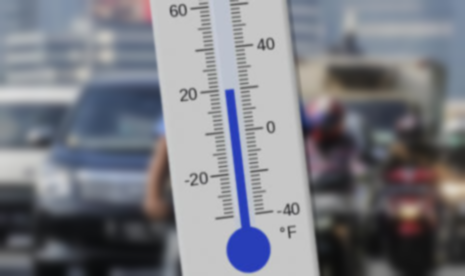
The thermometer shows 20 °F
